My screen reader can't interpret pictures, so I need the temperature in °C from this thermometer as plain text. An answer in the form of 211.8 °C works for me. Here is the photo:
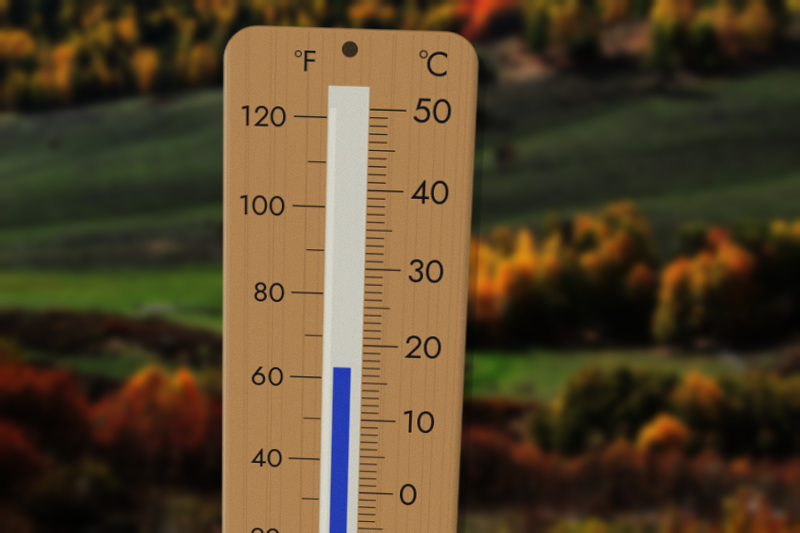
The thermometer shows 17 °C
